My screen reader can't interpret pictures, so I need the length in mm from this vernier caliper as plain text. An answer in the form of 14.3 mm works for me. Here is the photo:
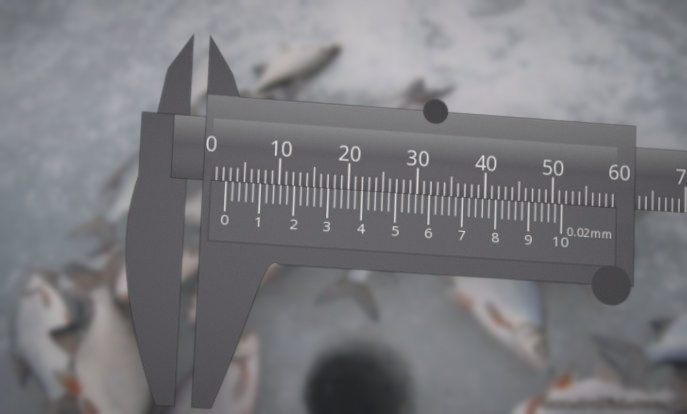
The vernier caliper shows 2.4 mm
